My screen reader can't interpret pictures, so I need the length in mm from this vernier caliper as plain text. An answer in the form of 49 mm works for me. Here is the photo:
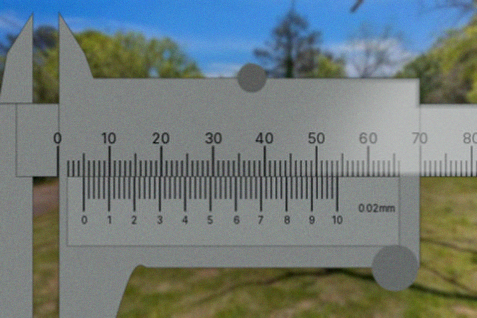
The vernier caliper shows 5.0 mm
